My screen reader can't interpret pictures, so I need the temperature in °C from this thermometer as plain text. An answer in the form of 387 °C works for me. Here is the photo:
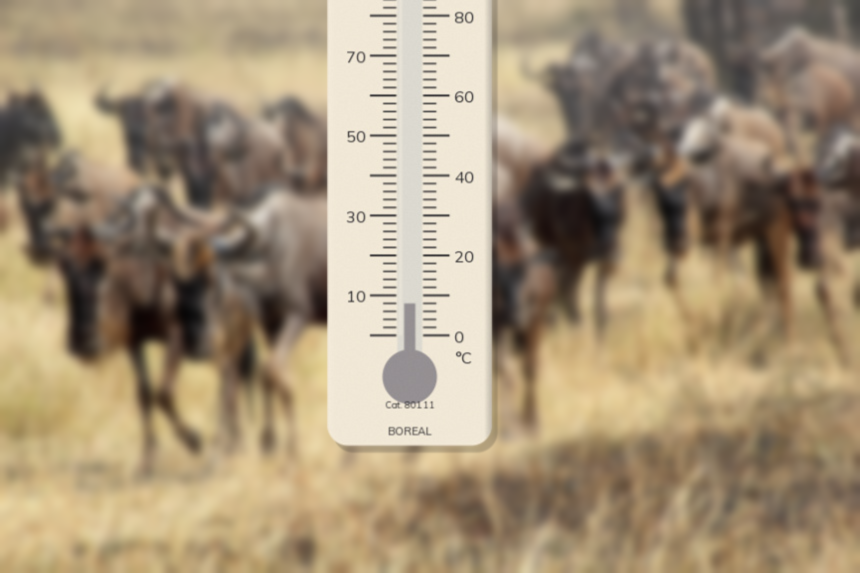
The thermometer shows 8 °C
